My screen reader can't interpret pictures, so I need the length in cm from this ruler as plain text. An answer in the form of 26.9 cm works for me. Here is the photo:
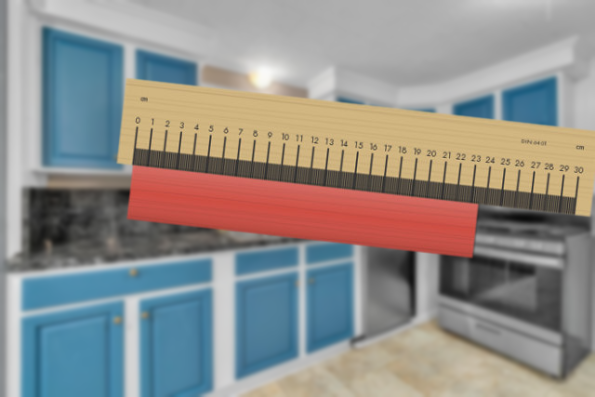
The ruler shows 23.5 cm
